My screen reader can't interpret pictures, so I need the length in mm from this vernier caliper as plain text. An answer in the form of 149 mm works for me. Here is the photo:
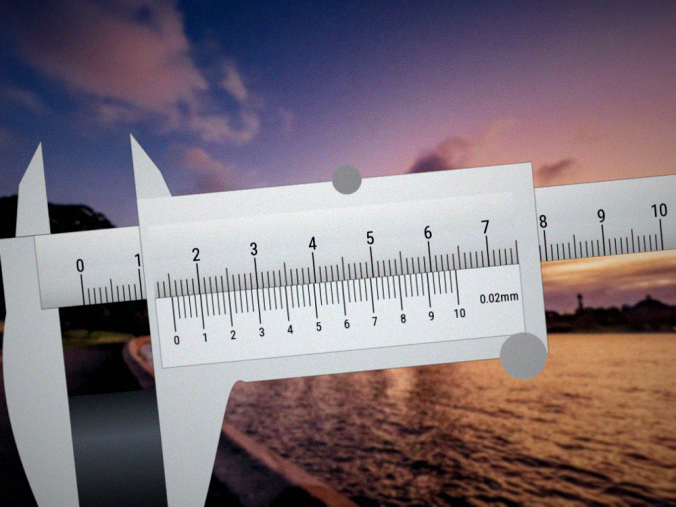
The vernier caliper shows 15.2 mm
